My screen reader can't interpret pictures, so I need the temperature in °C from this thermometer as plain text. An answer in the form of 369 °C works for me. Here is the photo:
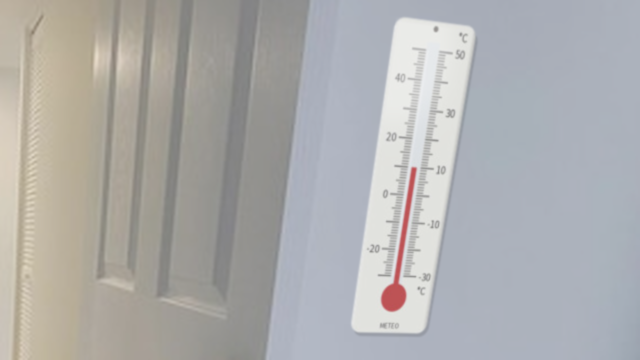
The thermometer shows 10 °C
